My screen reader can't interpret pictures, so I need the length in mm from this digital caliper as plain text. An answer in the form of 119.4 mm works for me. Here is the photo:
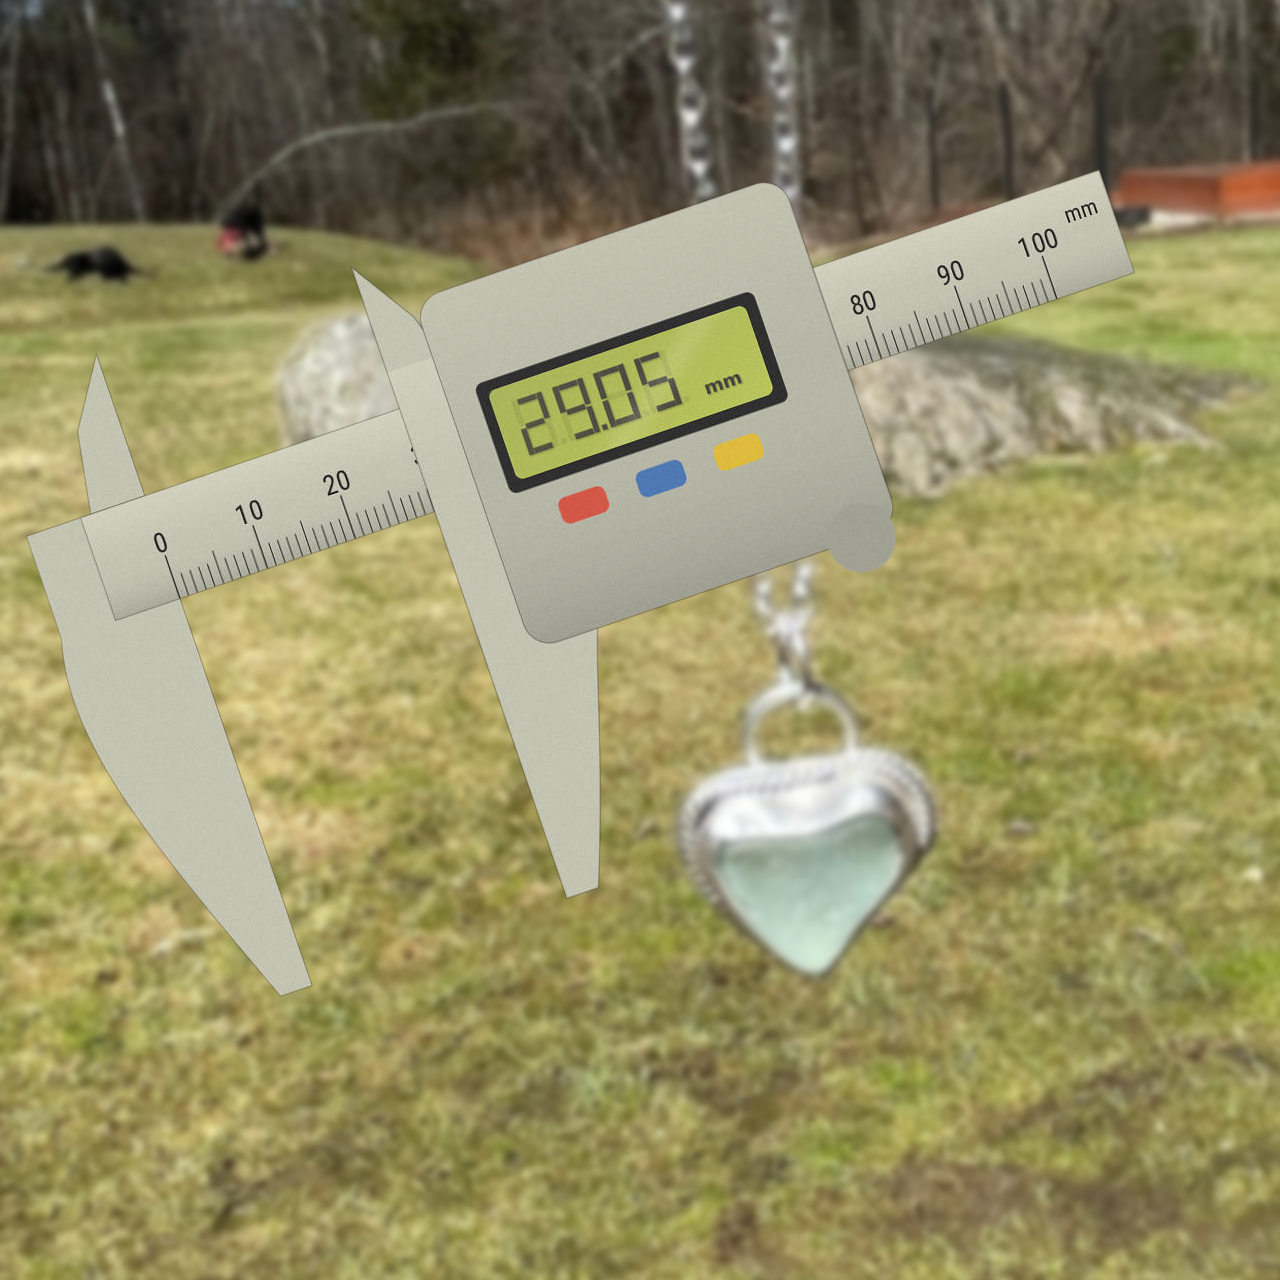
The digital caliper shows 29.05 mm
